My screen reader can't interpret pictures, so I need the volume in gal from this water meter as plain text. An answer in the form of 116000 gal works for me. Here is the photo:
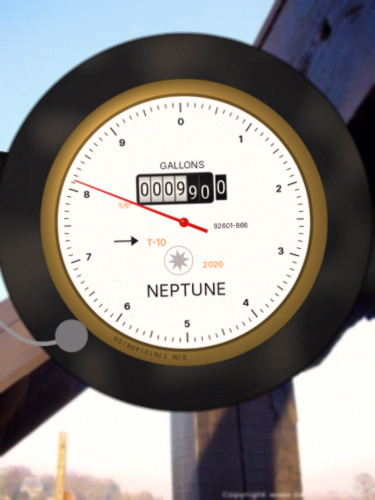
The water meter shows 9898.1 gal
